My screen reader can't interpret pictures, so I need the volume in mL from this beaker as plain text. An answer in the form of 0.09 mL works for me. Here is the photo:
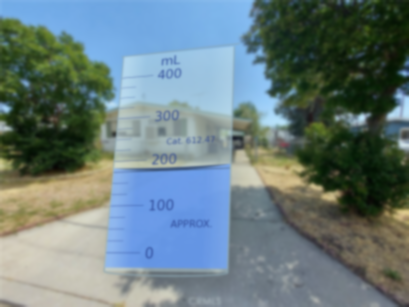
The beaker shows 175 mL
